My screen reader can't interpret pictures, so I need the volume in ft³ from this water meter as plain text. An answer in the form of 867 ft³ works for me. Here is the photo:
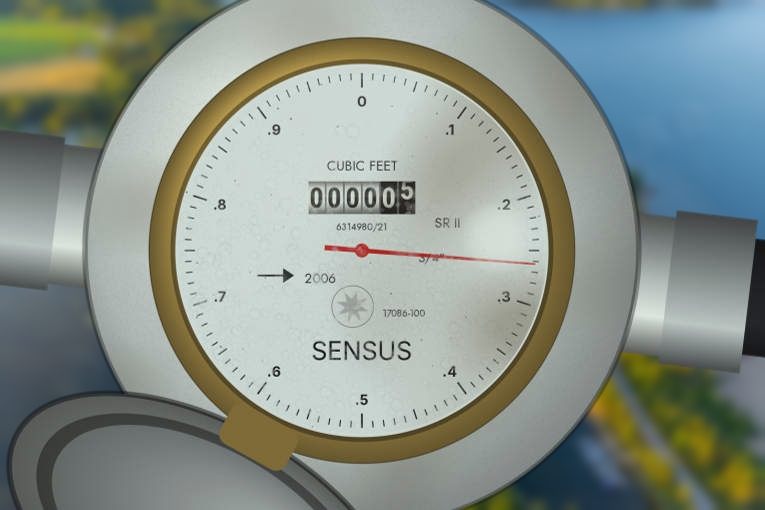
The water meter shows 5.26 ft³
